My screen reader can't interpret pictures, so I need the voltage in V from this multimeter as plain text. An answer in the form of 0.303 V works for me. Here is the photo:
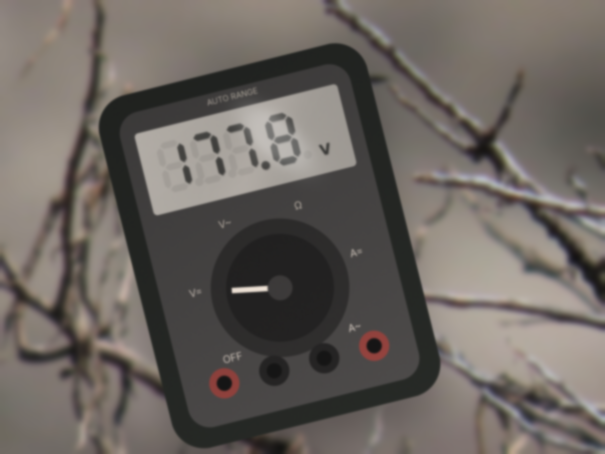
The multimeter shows 177.8 V
